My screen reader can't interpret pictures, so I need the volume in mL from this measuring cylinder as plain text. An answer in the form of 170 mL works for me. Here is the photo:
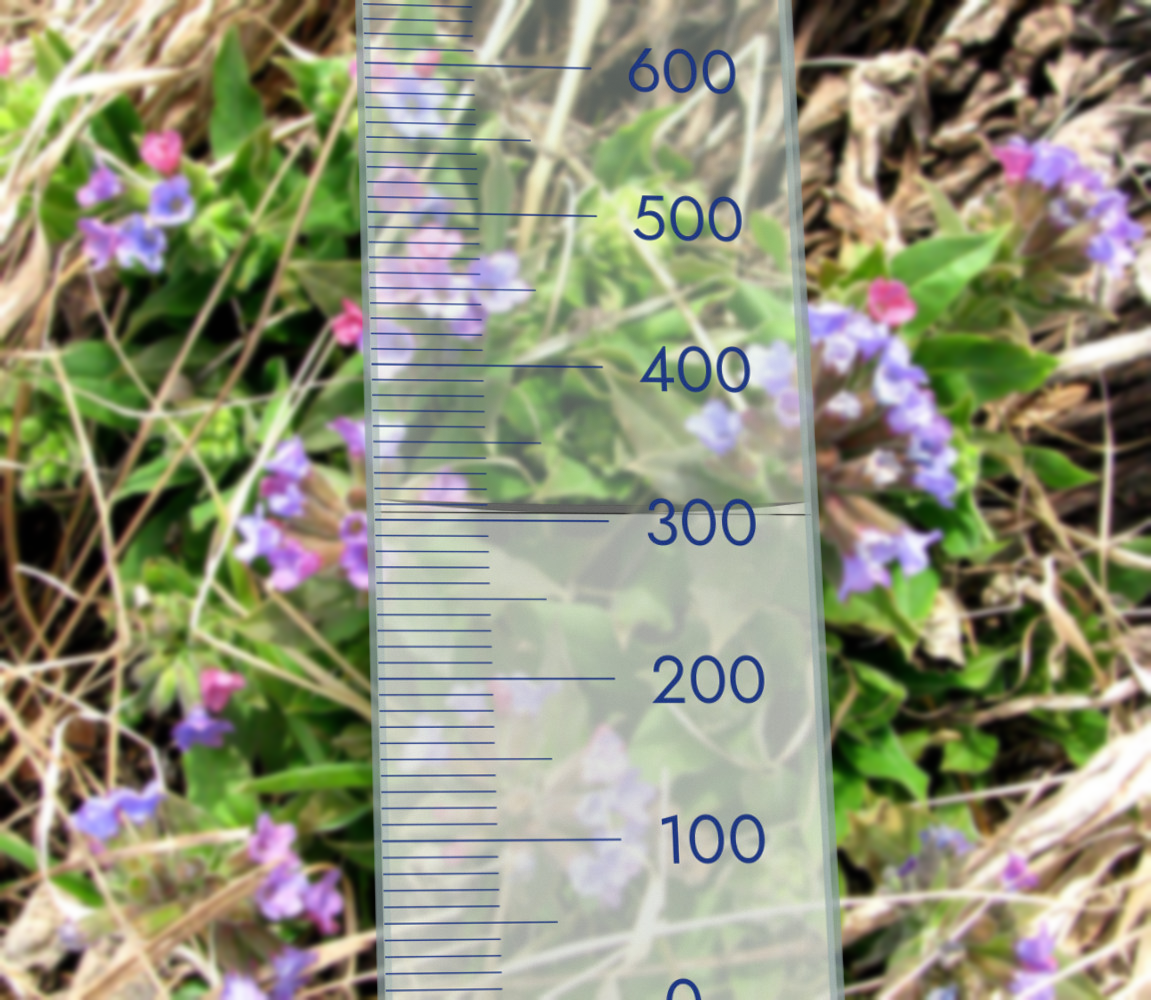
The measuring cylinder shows 305 mL
